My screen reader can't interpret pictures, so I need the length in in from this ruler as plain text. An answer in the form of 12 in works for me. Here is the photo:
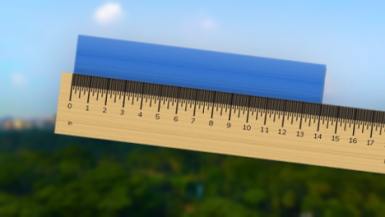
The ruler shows 14 in
